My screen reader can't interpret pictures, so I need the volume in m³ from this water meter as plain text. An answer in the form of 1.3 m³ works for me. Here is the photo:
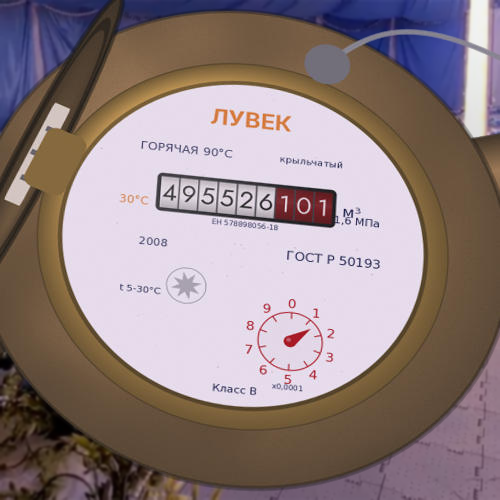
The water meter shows 495526.1011 m³
